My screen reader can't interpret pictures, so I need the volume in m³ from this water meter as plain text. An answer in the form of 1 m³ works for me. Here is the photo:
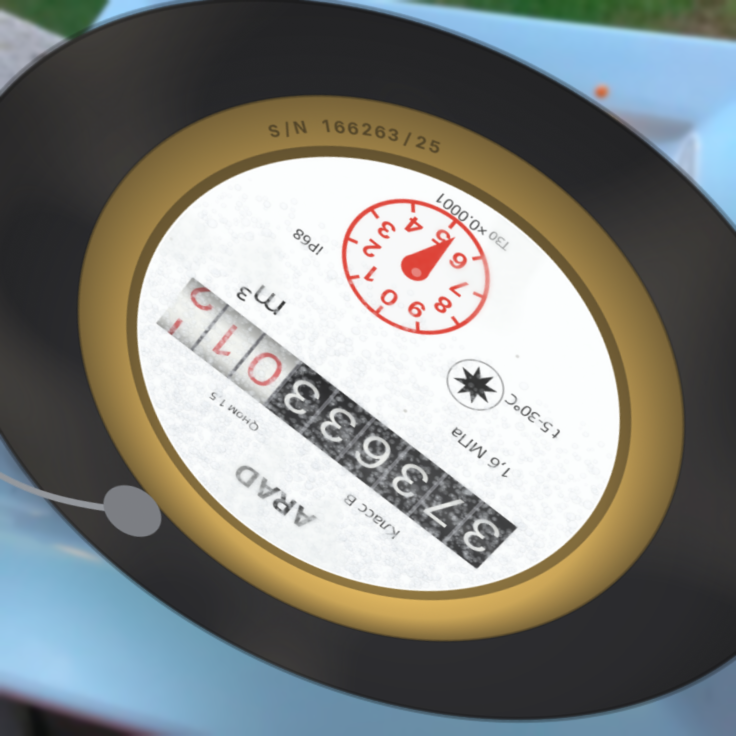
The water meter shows 373633.0115 m³
